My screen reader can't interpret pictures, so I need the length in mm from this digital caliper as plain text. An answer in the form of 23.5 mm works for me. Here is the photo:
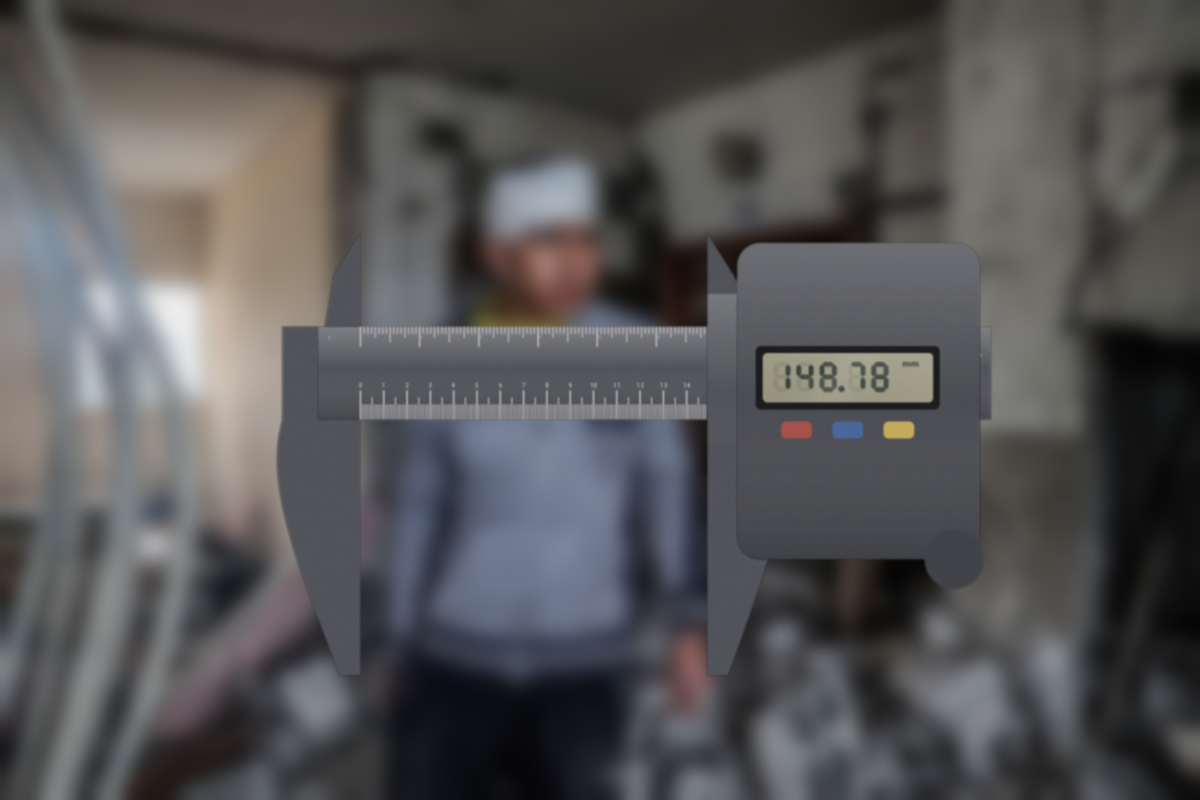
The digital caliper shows 148.78 mm
